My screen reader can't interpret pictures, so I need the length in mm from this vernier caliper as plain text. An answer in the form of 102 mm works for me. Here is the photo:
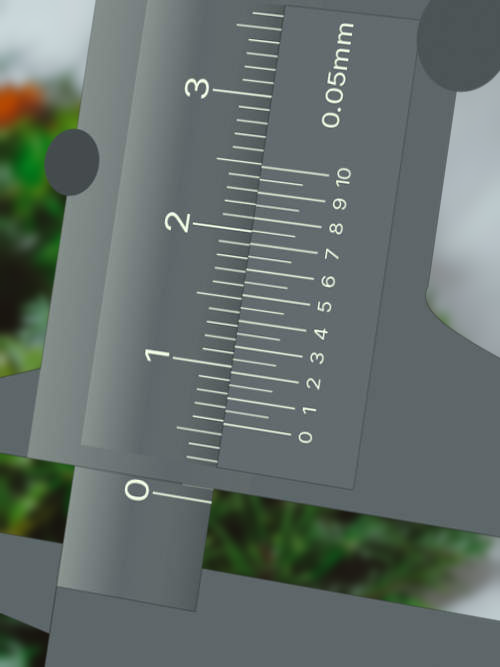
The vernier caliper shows 5.8 mm
